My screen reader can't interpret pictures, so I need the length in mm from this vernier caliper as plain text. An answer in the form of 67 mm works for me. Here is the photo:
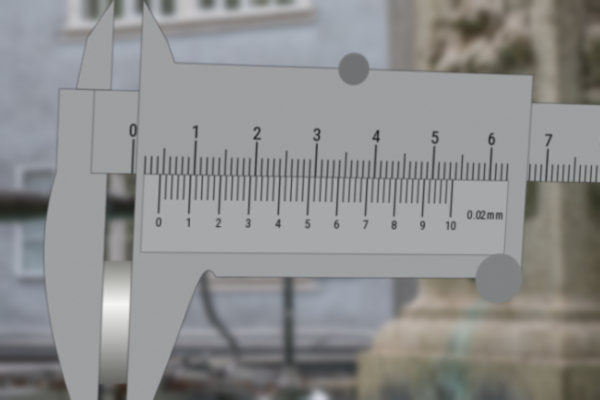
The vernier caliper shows 4.5 mm
